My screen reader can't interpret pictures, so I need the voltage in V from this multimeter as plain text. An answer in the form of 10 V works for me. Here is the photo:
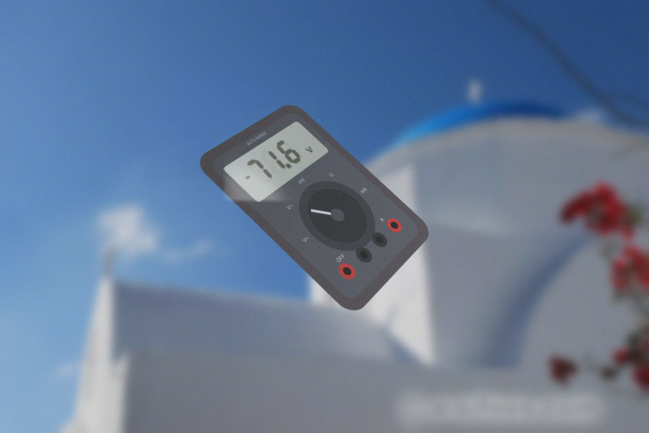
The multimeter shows -71.6 V
